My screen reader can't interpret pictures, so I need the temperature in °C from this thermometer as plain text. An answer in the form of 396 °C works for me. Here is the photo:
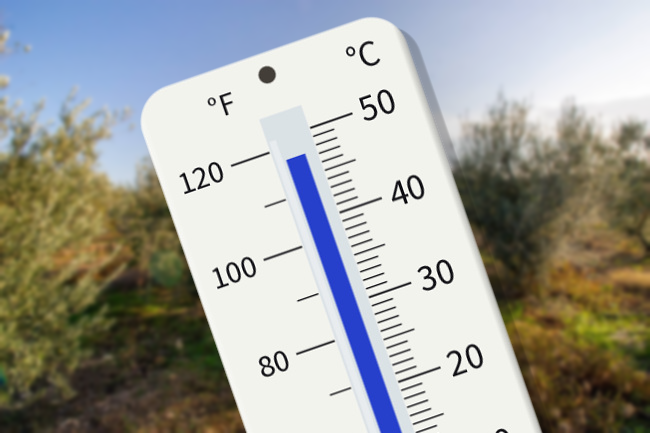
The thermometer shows 47.5 °C
